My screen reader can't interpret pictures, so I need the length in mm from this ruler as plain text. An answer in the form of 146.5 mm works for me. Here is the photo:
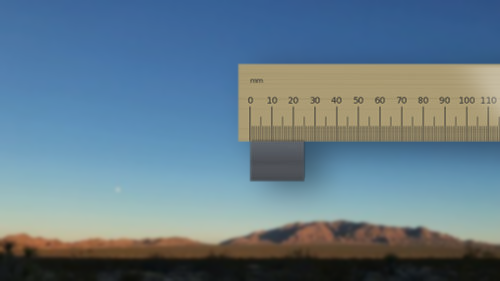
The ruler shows 25 mm
